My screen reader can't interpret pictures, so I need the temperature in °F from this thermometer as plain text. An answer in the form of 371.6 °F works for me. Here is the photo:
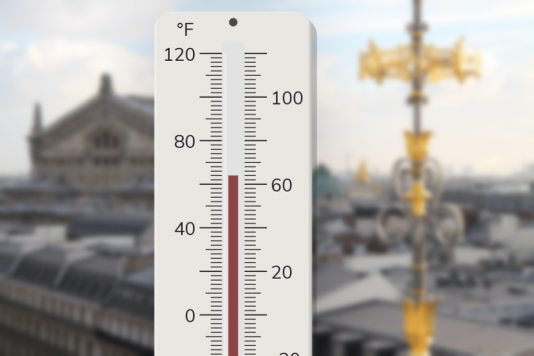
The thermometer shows 64 °F
